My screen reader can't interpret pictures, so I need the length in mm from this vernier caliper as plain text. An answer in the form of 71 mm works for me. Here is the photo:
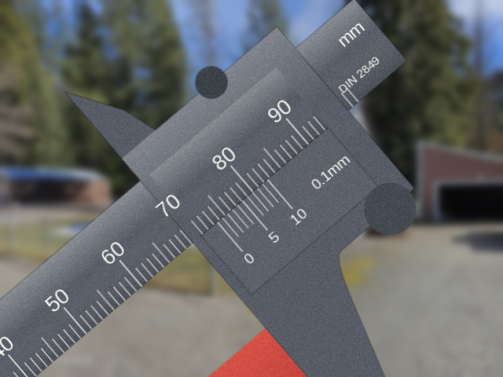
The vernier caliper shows 73.6 mm
